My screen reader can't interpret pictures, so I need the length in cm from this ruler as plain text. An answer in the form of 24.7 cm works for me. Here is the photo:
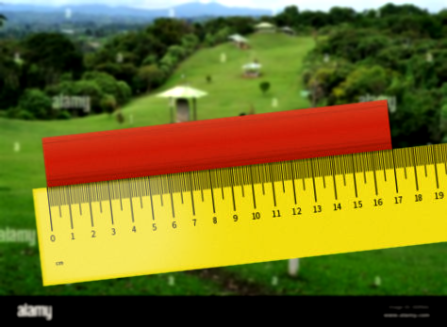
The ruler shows 17 cm
